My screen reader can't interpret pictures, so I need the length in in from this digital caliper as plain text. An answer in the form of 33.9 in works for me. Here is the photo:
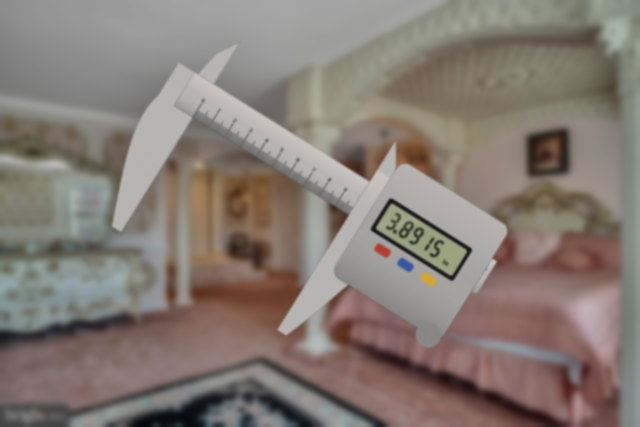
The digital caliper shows 3.8915 in
